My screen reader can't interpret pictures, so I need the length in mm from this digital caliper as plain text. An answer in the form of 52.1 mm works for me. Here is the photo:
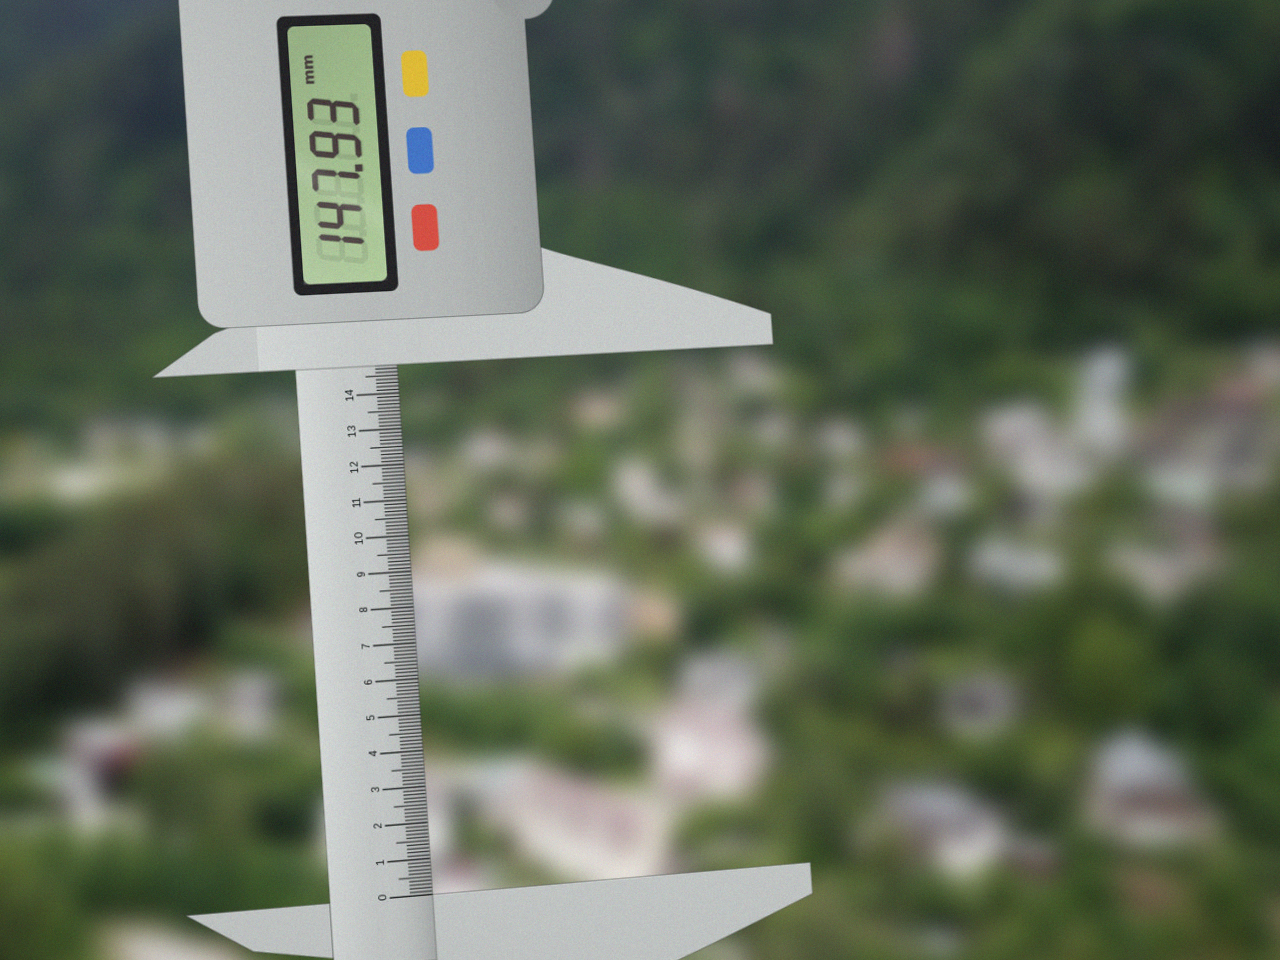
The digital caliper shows 147.93 mm
